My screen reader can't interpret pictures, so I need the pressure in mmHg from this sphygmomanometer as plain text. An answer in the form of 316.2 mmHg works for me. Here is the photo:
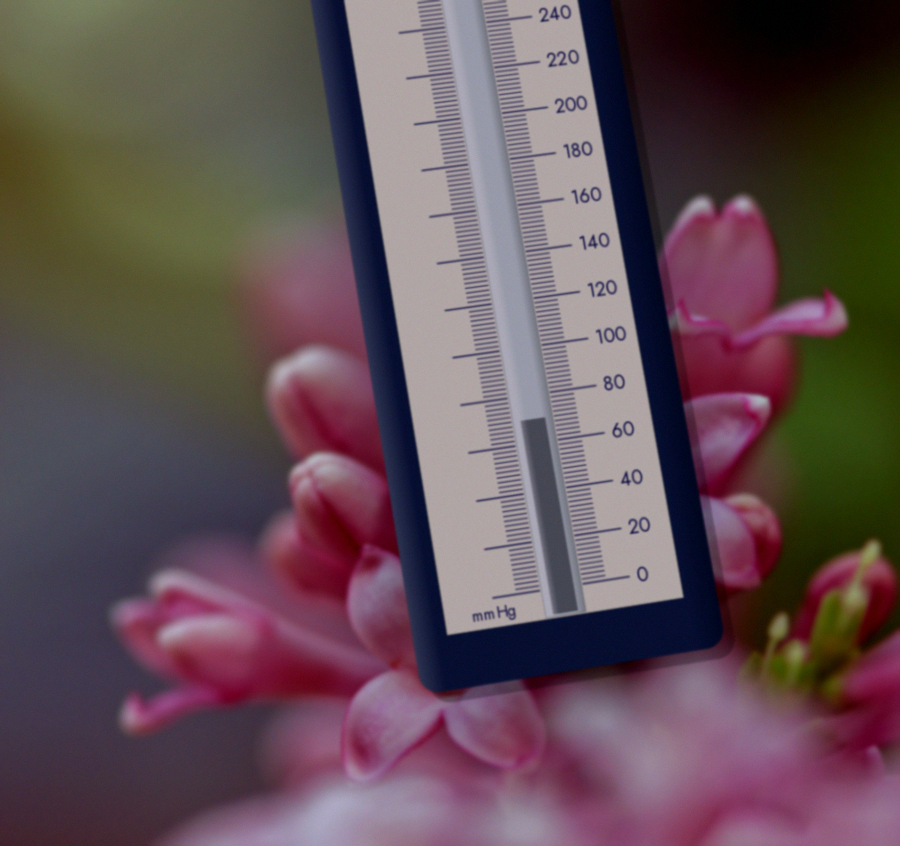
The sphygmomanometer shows 70 mmHg
